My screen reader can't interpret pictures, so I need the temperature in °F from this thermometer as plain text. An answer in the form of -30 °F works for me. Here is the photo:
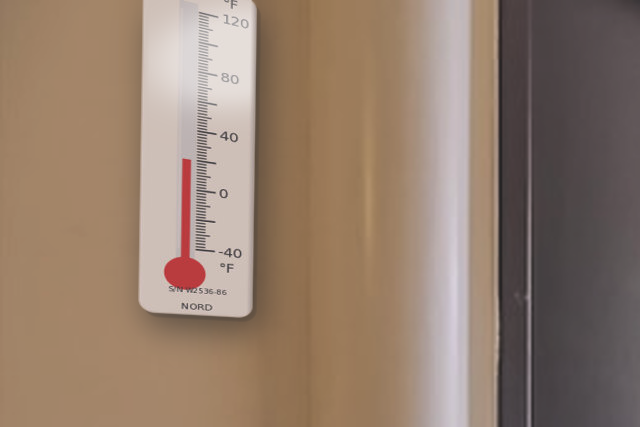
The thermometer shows 20 °F
